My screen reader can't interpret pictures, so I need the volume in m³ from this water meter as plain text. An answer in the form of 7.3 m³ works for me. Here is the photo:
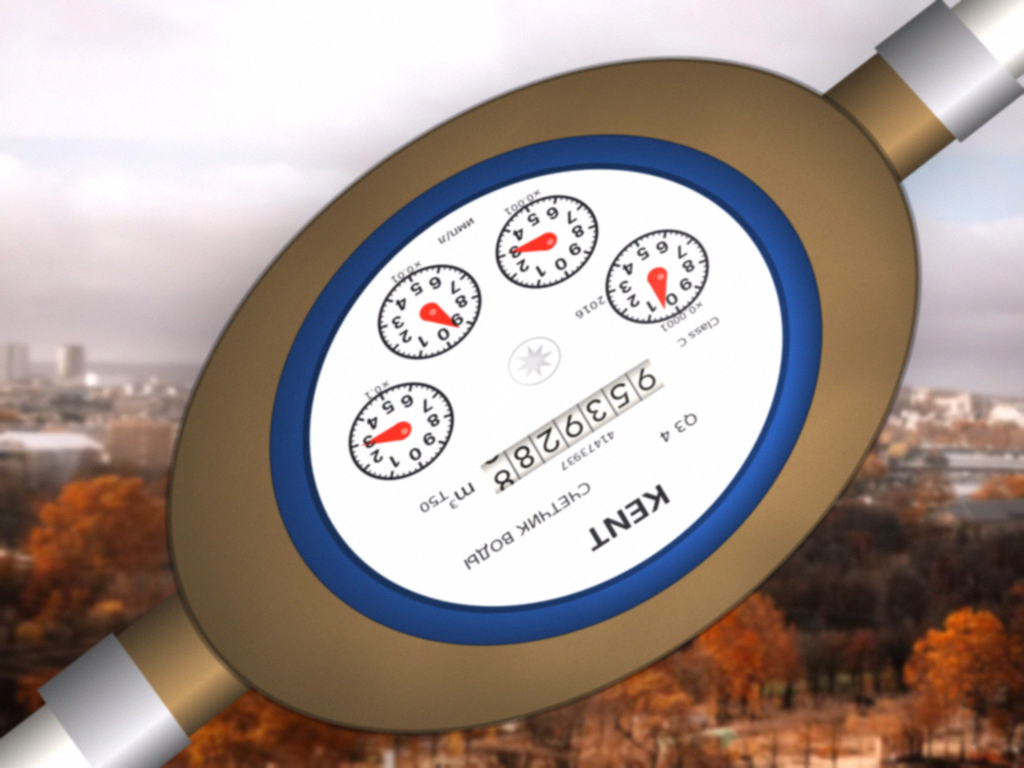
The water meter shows 9539288.2930 m³
